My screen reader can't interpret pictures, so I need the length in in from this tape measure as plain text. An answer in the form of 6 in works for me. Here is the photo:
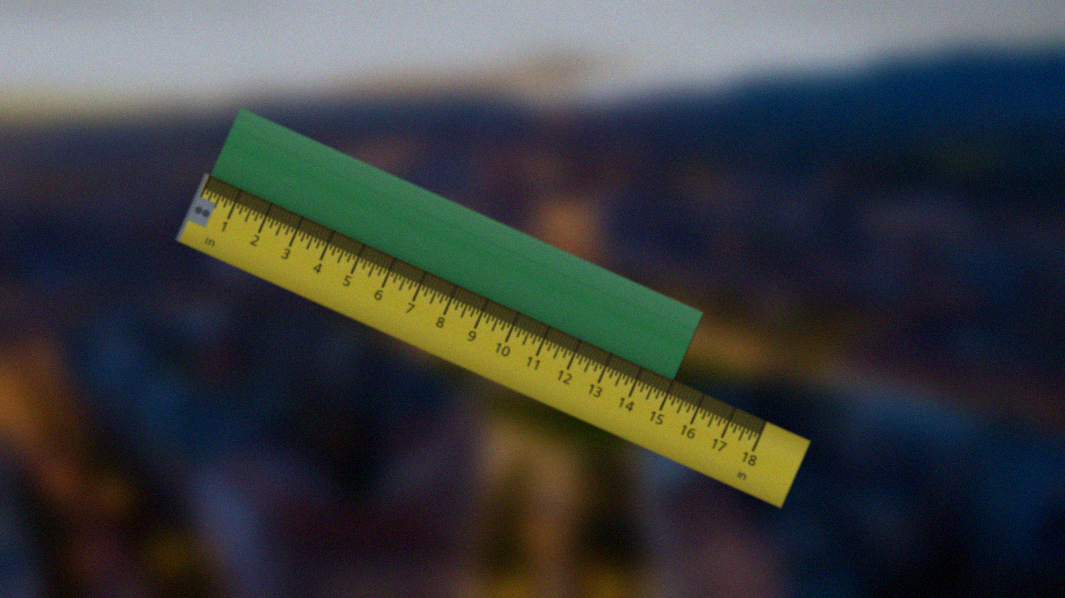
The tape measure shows 15 in
